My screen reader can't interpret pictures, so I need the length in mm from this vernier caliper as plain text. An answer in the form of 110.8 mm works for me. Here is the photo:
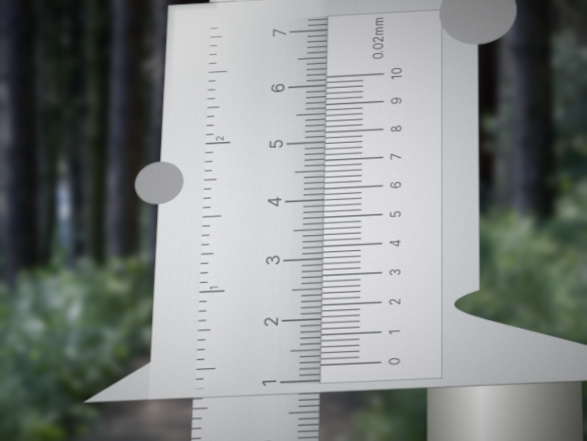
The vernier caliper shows 12.5 mm
